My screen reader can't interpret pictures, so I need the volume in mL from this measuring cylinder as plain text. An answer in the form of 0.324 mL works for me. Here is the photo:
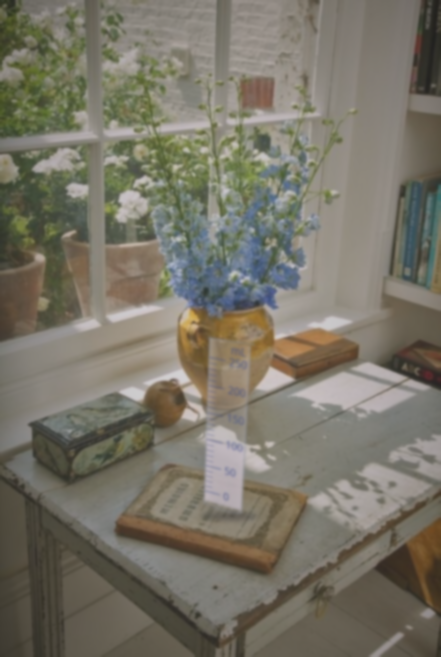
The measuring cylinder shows 100 mL
